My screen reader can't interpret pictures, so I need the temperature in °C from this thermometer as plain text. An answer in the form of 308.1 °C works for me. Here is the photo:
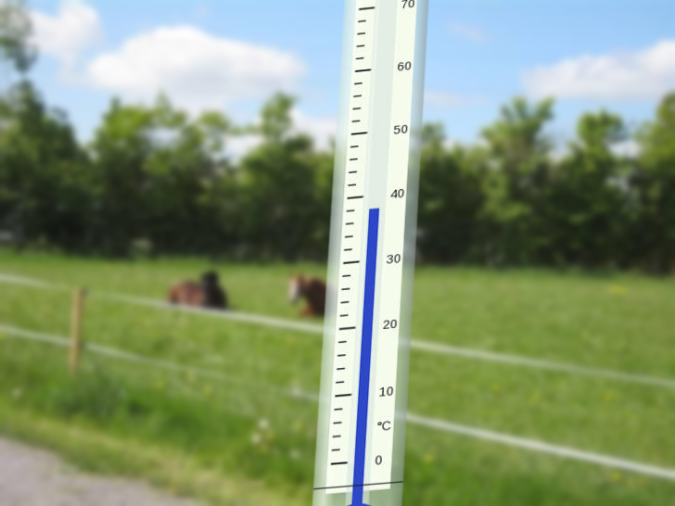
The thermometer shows 38 °C
